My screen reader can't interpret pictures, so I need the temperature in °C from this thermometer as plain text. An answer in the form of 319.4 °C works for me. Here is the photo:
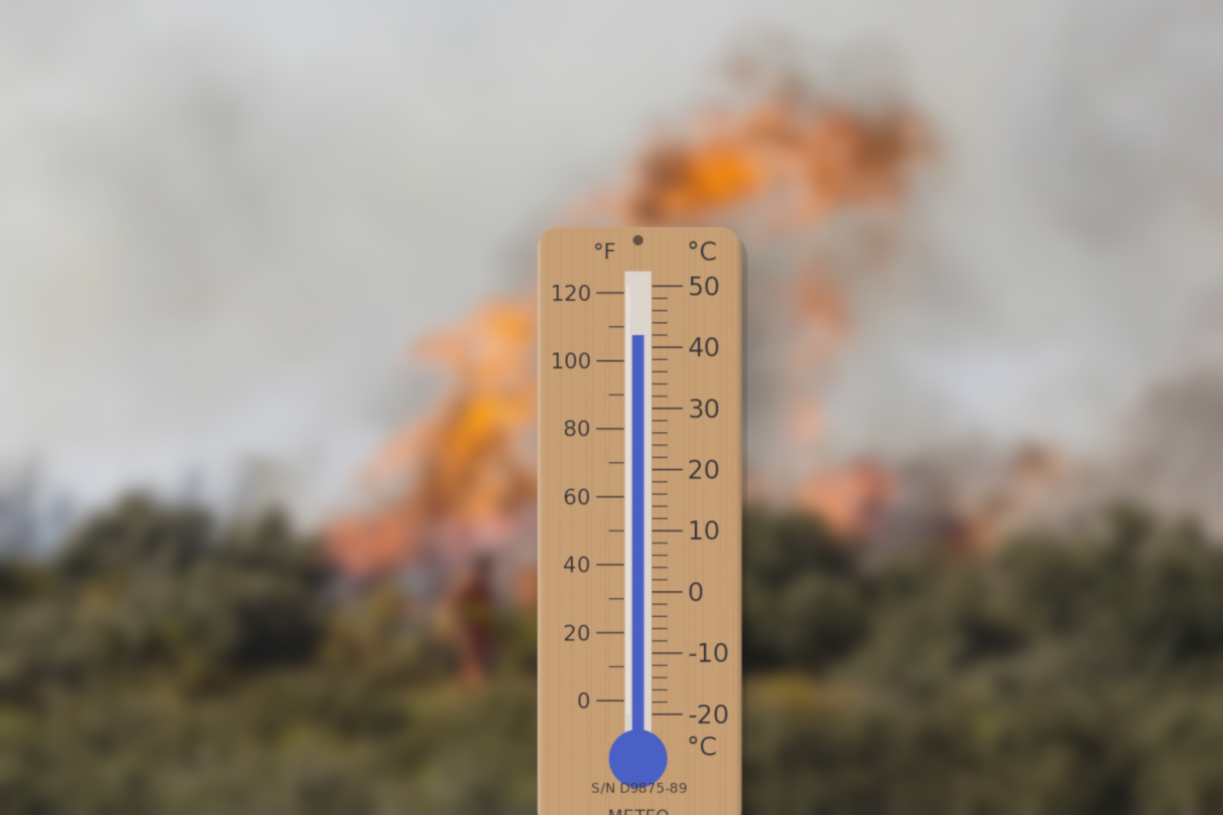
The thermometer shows 42 °C
